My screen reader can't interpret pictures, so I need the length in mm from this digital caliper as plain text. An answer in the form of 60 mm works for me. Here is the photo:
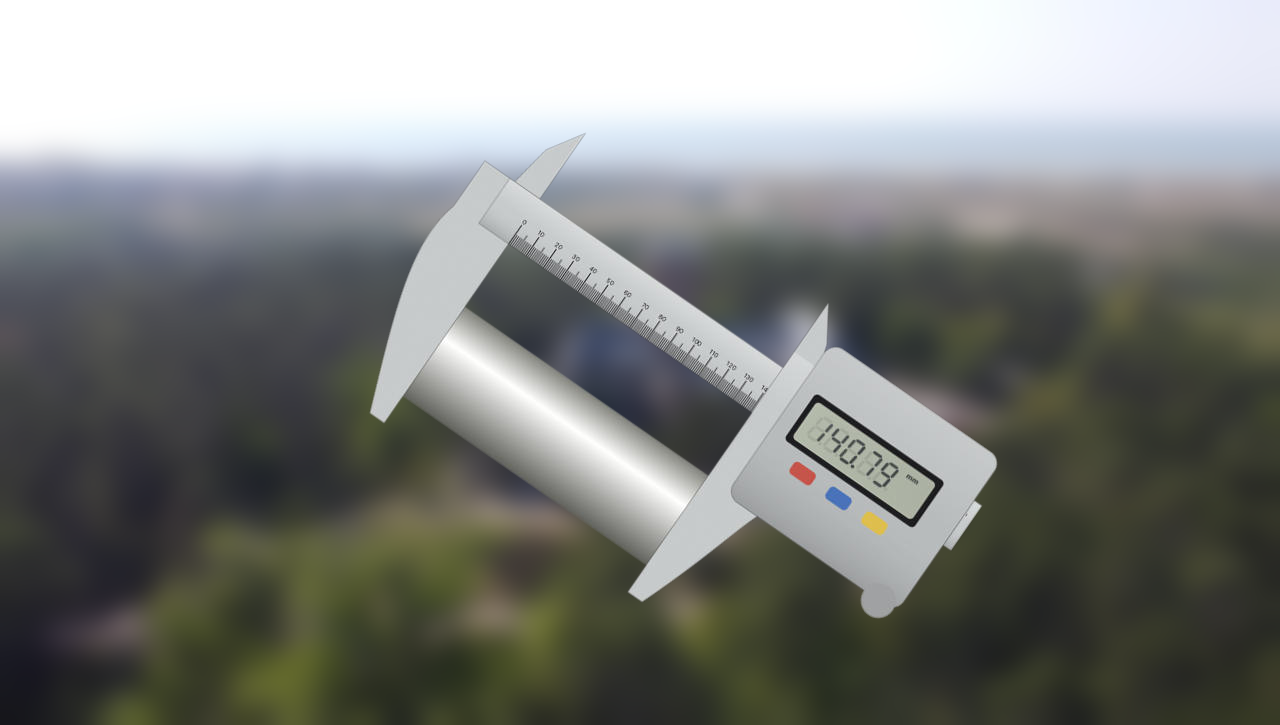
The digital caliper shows 140.79 mm
